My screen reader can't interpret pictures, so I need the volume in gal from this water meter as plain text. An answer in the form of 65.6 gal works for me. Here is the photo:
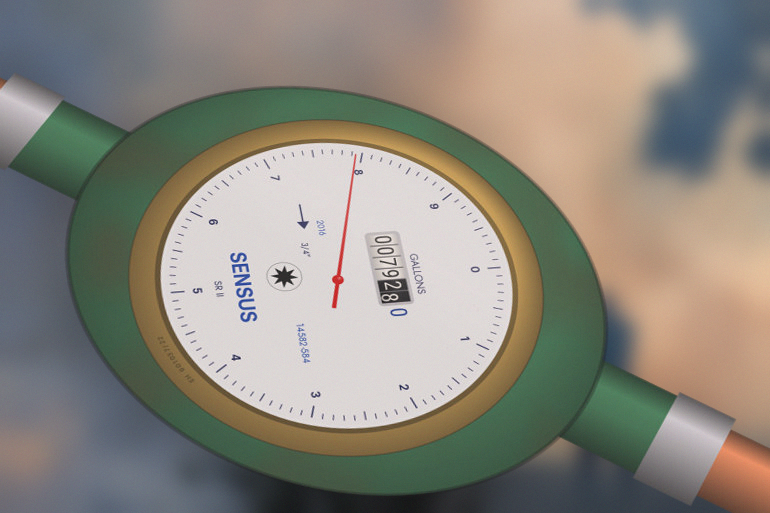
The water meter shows 79277.9 gal
